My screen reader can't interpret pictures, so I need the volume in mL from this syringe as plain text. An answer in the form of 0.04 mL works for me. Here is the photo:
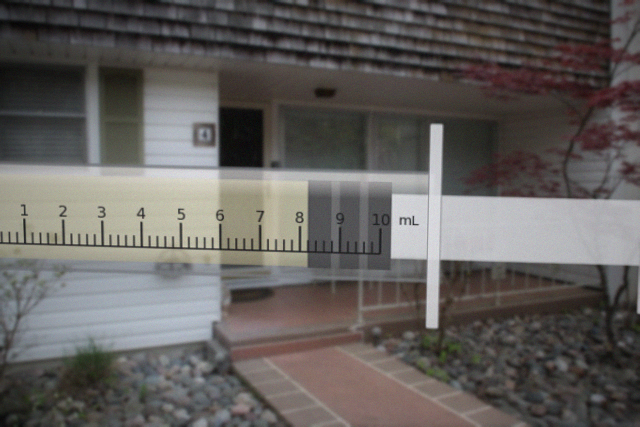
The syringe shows 8.2 mL
